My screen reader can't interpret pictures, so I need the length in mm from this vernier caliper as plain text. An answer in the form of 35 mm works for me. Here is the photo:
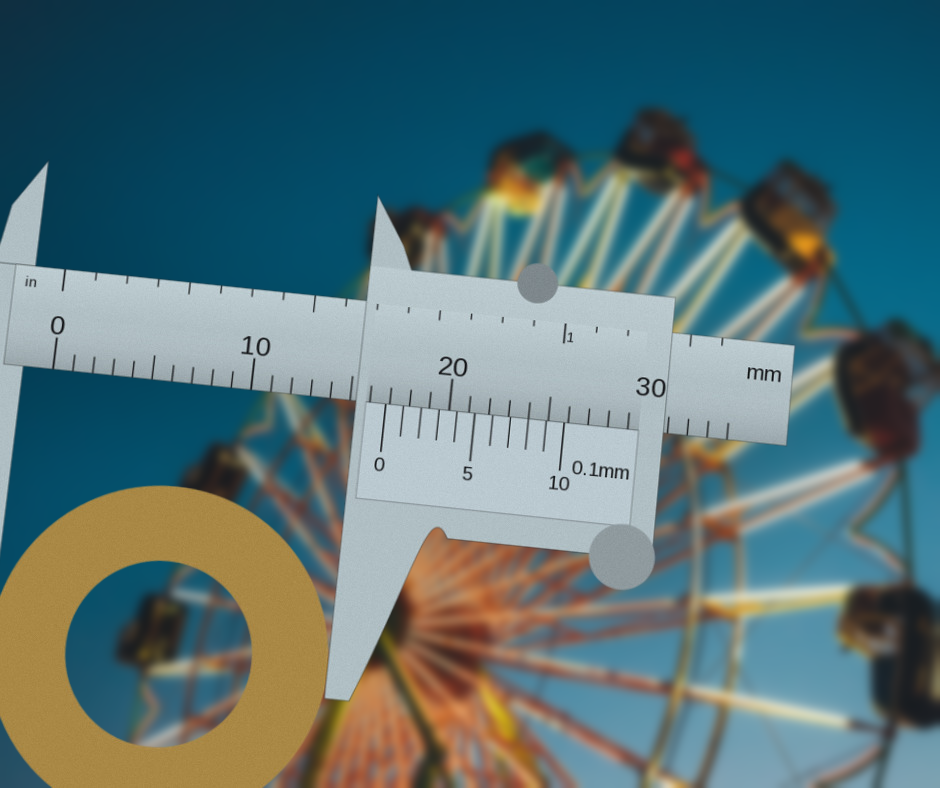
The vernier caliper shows 16.8 mm
